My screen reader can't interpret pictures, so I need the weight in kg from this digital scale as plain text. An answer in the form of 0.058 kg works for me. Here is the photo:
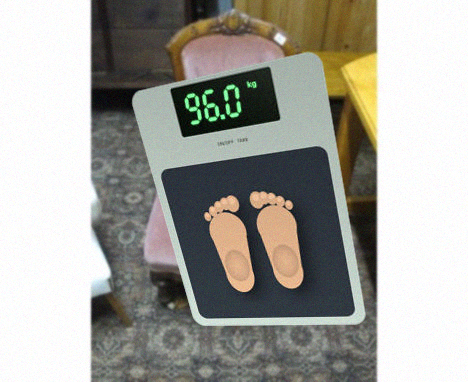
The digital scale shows 96.0 kg
